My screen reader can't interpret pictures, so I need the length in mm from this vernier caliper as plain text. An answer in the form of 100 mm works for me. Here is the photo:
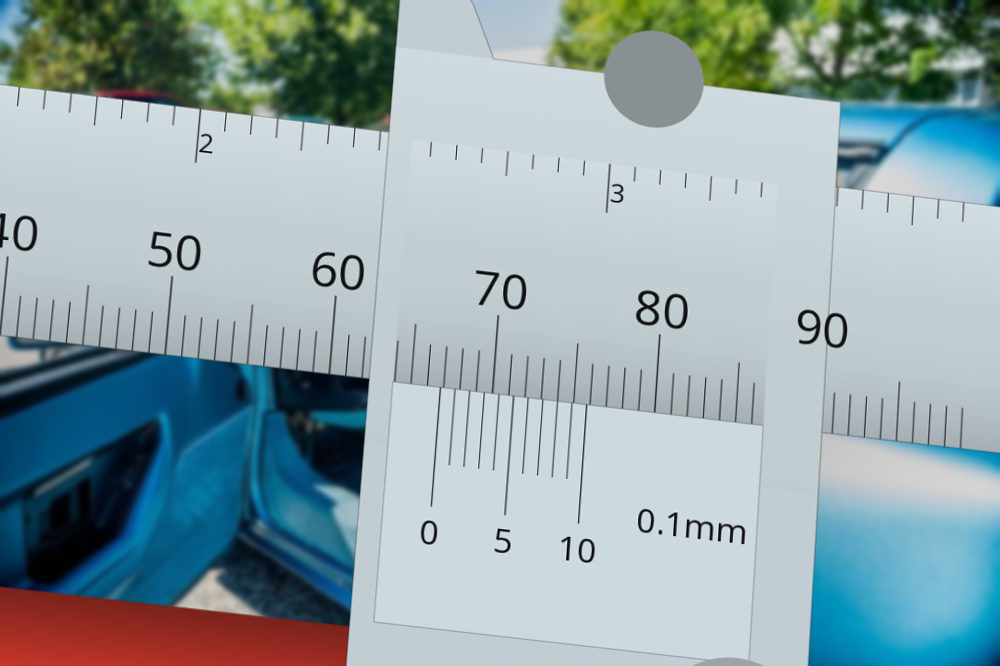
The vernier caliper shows 66.8 mm
